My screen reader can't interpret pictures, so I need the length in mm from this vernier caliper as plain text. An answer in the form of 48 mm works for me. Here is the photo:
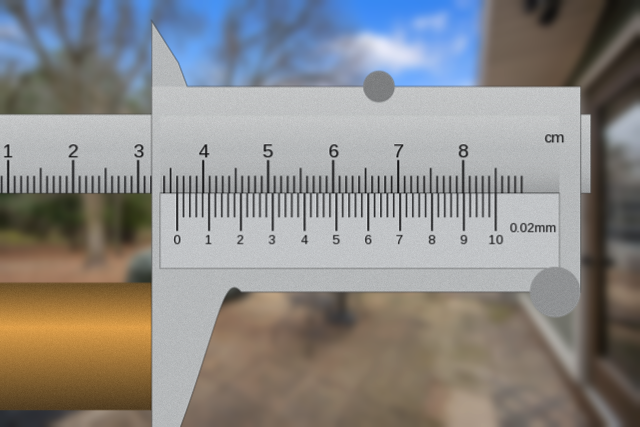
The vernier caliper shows 36.0 mm
